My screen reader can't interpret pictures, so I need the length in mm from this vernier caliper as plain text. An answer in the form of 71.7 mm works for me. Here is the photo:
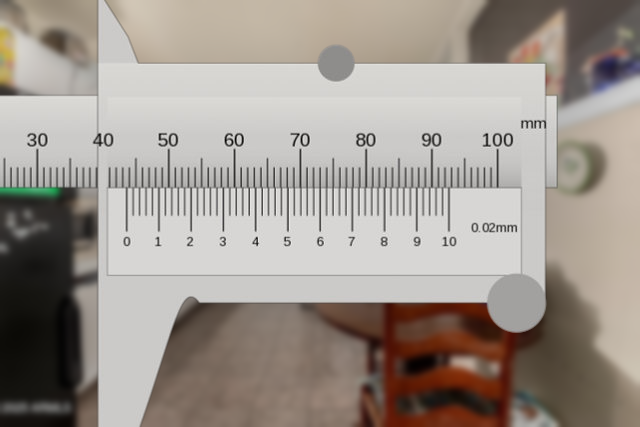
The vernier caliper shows 43.6 mm
